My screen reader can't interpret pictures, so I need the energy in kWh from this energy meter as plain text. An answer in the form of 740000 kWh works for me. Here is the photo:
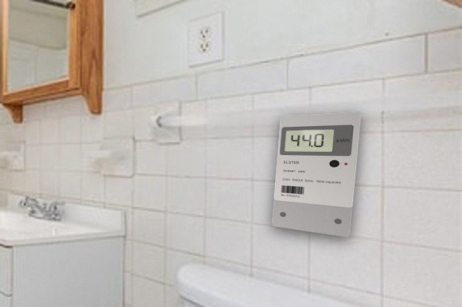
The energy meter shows 44.0 kWh
